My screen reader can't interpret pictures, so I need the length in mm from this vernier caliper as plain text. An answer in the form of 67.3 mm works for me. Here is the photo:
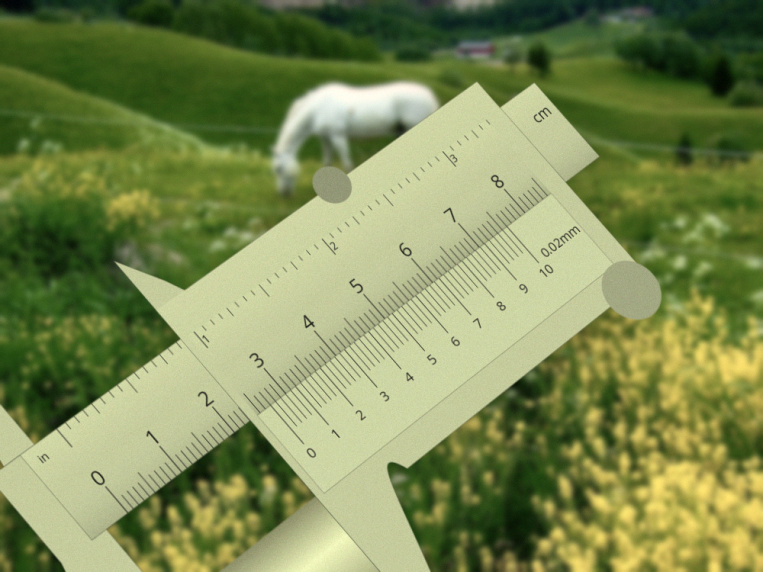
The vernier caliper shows 27.0 mm
